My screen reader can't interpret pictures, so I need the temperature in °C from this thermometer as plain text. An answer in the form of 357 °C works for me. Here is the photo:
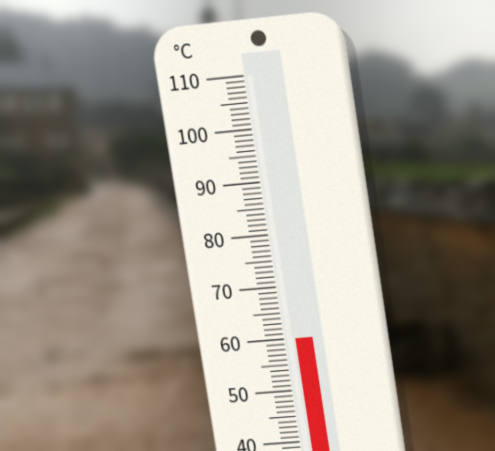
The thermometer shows 60 °C
